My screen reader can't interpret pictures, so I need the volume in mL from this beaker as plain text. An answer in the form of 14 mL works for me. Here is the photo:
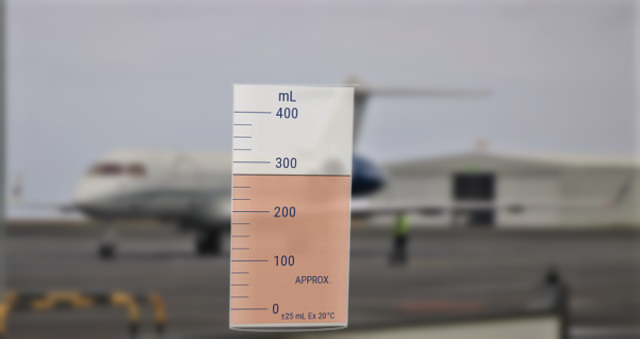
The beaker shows 275 mL
